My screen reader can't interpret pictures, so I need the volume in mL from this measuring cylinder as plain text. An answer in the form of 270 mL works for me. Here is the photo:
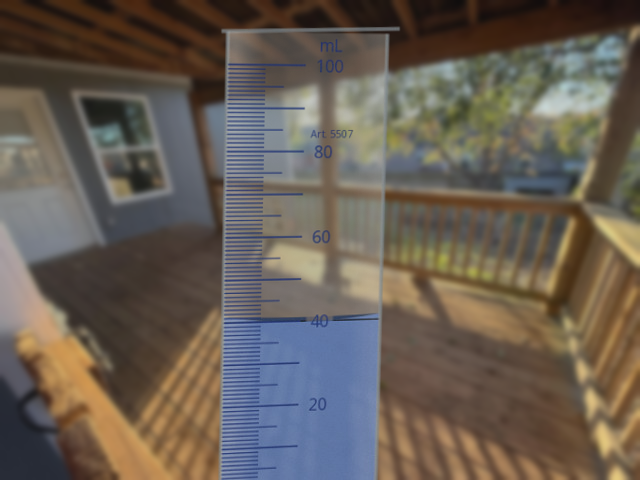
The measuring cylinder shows 40 mL
